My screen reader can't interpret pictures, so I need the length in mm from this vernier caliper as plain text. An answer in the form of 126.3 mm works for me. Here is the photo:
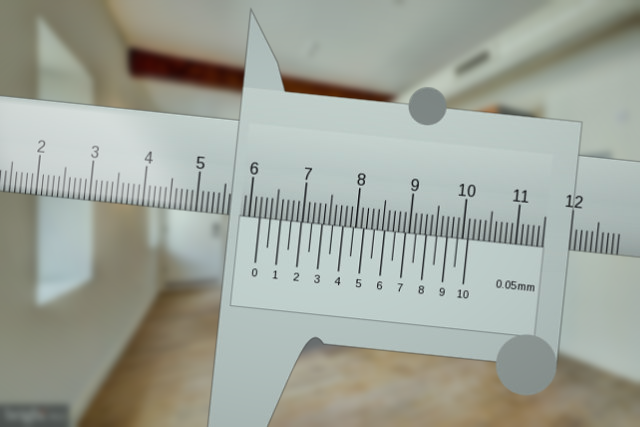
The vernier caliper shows 62.0 mm
